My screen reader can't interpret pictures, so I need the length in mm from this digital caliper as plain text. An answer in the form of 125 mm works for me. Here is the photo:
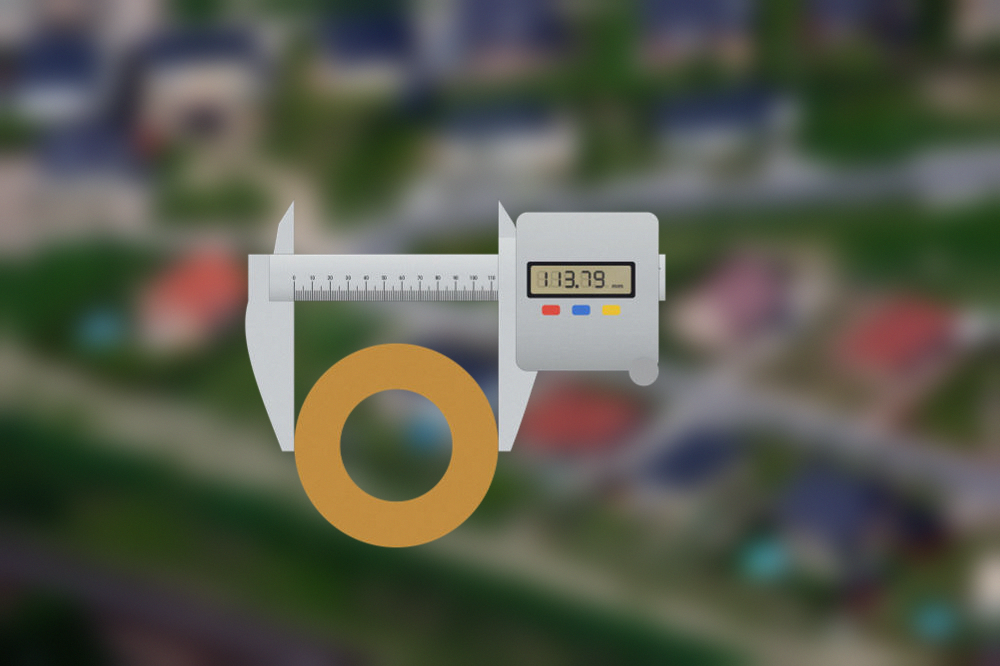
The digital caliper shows 113.79 mm
